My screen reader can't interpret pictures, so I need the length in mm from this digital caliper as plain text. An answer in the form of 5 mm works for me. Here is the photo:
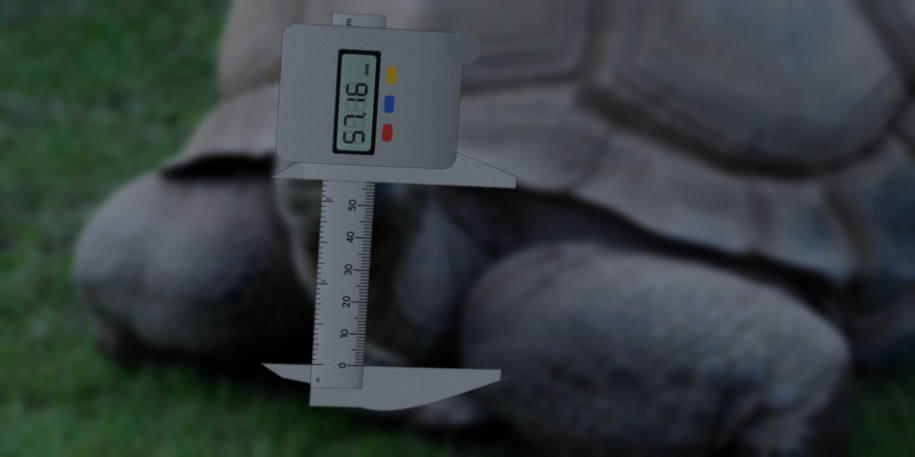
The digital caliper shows 57.16 mm
